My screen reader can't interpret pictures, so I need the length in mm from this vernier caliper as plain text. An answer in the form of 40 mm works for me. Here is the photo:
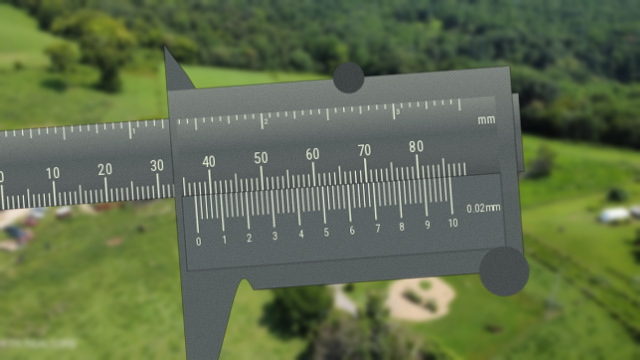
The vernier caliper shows 37.0 mm
